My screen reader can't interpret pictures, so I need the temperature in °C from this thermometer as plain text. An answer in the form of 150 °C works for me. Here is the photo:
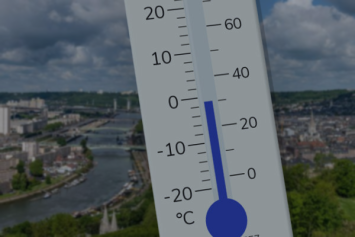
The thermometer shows -1 °C
